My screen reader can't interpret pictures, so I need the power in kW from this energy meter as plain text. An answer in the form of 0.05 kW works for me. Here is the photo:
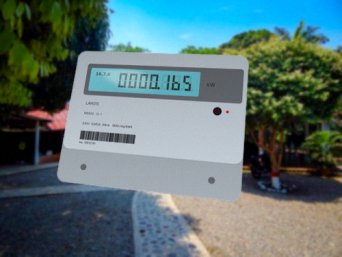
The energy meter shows 0.165 kW
